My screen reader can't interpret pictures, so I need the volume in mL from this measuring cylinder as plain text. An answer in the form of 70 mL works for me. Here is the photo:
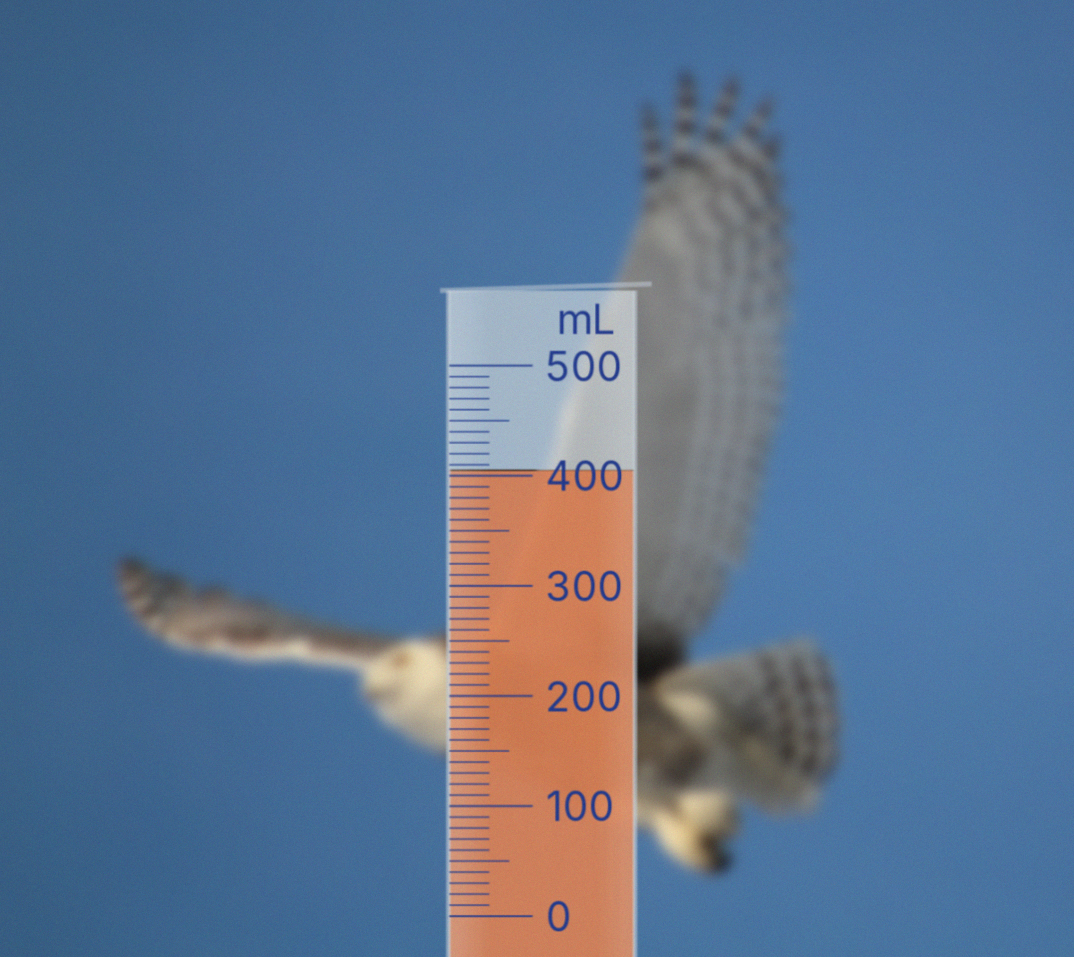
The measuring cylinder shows 405 mL
